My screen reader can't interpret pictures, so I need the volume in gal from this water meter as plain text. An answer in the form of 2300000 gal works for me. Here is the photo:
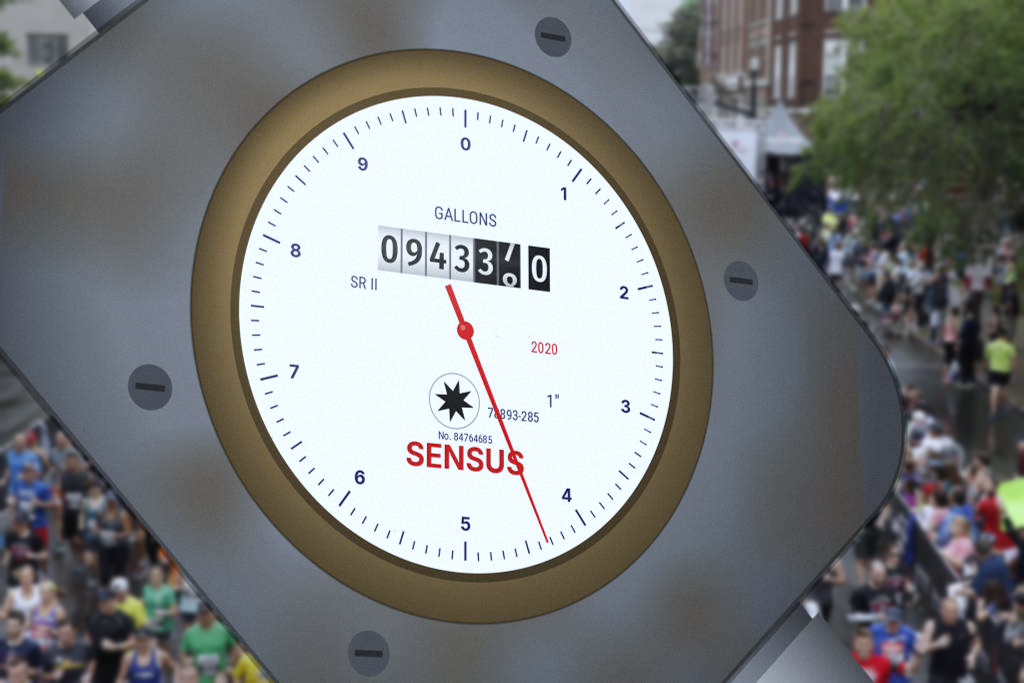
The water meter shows 943374.3 gal
